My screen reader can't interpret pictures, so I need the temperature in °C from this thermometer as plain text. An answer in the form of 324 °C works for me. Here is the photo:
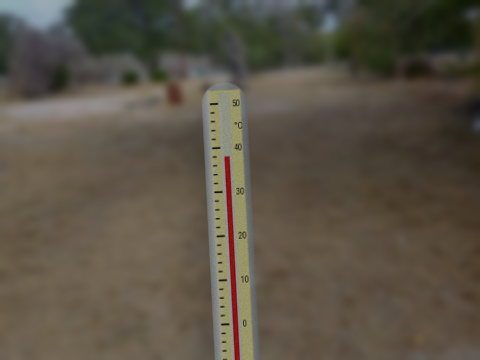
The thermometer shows 38 °C
